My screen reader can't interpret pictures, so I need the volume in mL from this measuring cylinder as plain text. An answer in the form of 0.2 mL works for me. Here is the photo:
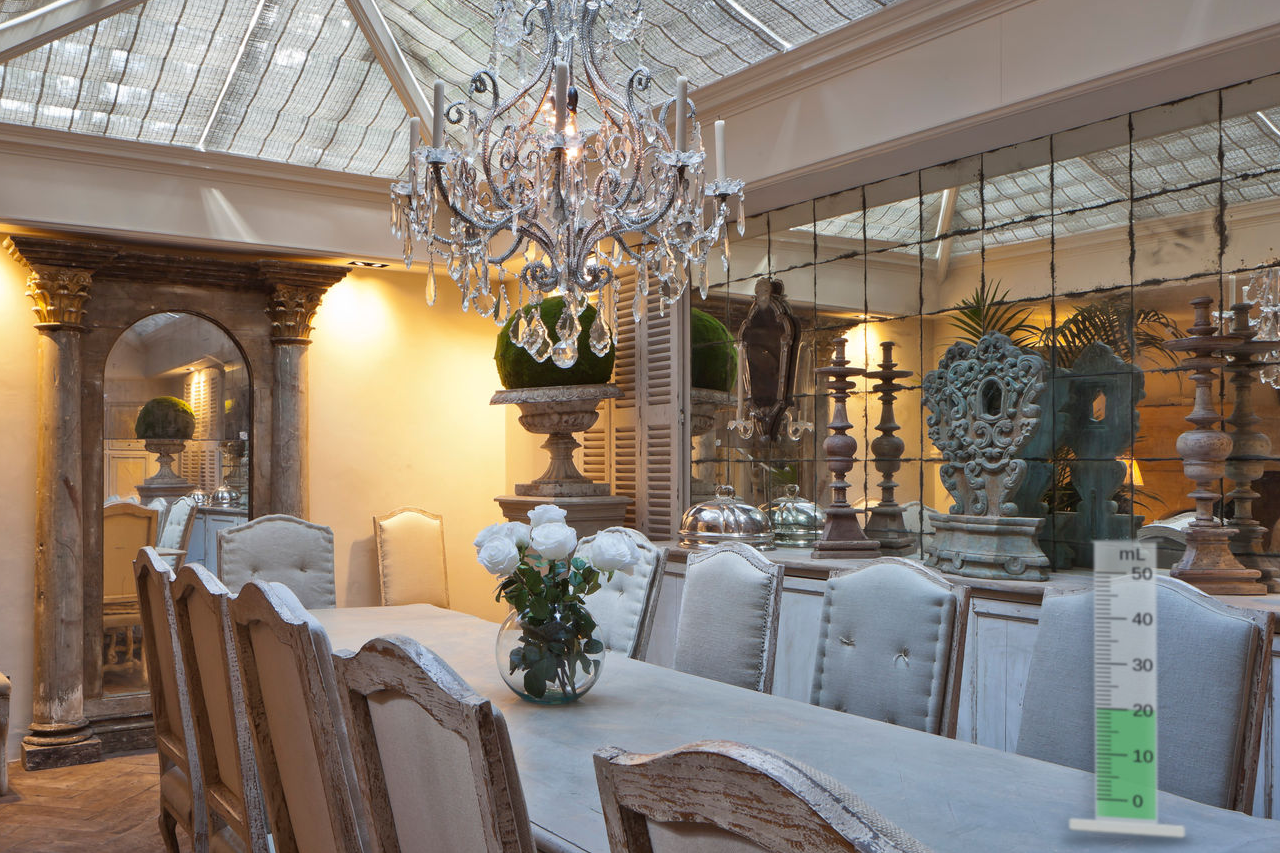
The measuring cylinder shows 20 mL
